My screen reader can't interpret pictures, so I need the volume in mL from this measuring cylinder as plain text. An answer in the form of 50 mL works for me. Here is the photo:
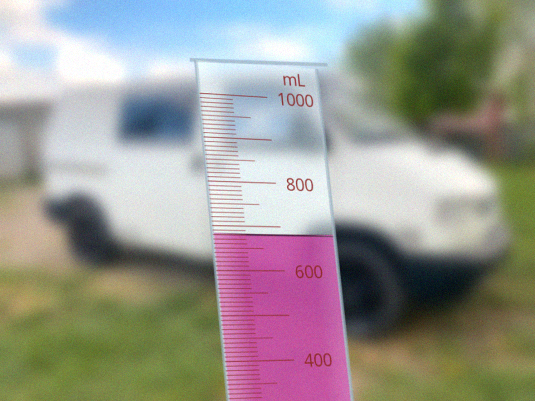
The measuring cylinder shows 680 mL
